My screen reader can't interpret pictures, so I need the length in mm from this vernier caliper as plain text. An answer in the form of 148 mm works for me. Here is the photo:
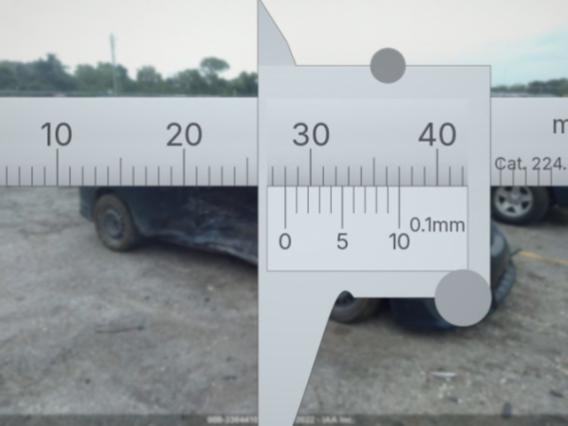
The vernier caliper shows 28.0 mm
